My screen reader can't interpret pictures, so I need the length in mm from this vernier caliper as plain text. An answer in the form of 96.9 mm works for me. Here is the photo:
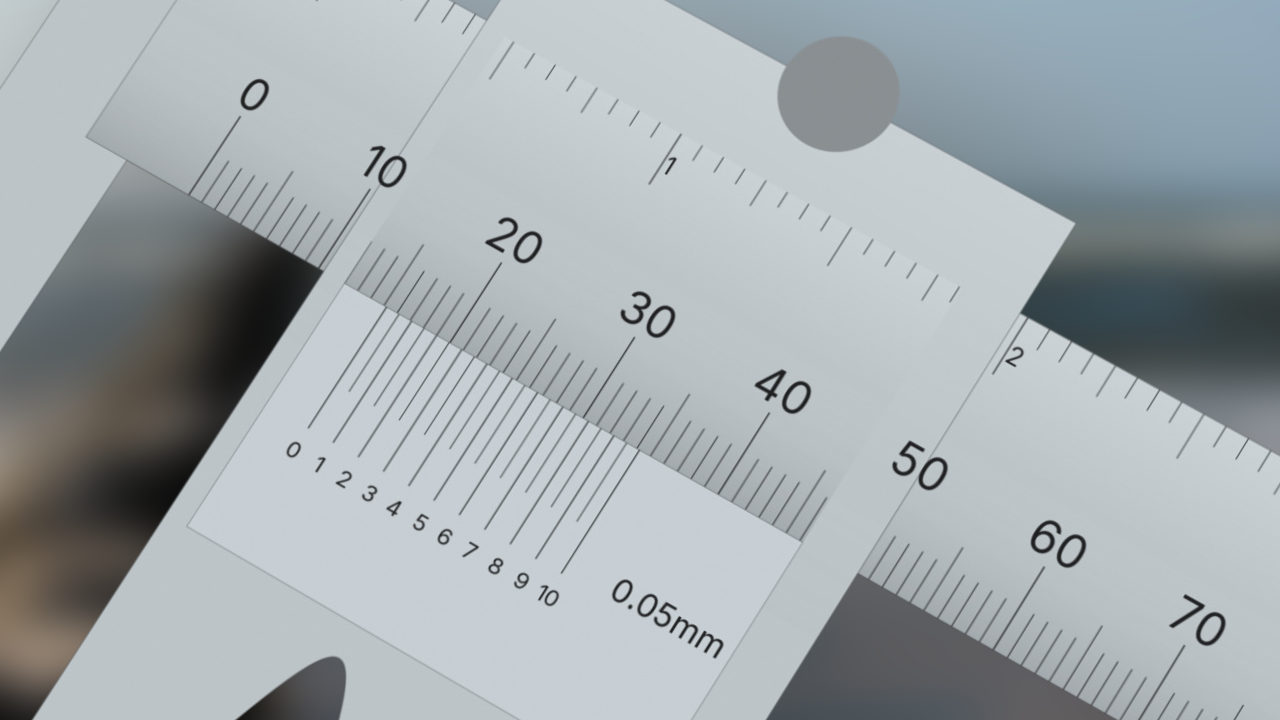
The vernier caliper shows 15.2 mm
